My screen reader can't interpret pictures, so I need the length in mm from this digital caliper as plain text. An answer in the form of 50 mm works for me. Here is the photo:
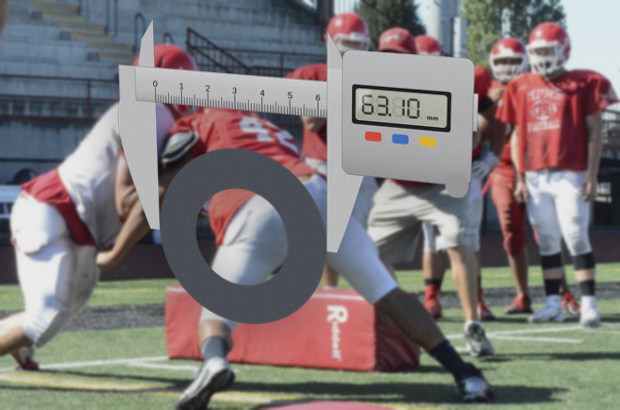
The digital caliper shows 63.10 mm
